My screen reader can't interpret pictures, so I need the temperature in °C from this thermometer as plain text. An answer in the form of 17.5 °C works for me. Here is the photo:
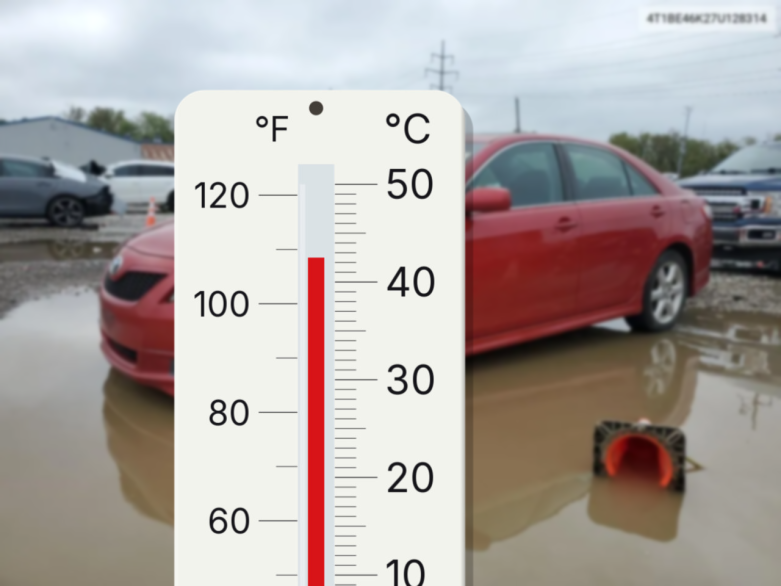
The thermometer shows 42.5 °C
